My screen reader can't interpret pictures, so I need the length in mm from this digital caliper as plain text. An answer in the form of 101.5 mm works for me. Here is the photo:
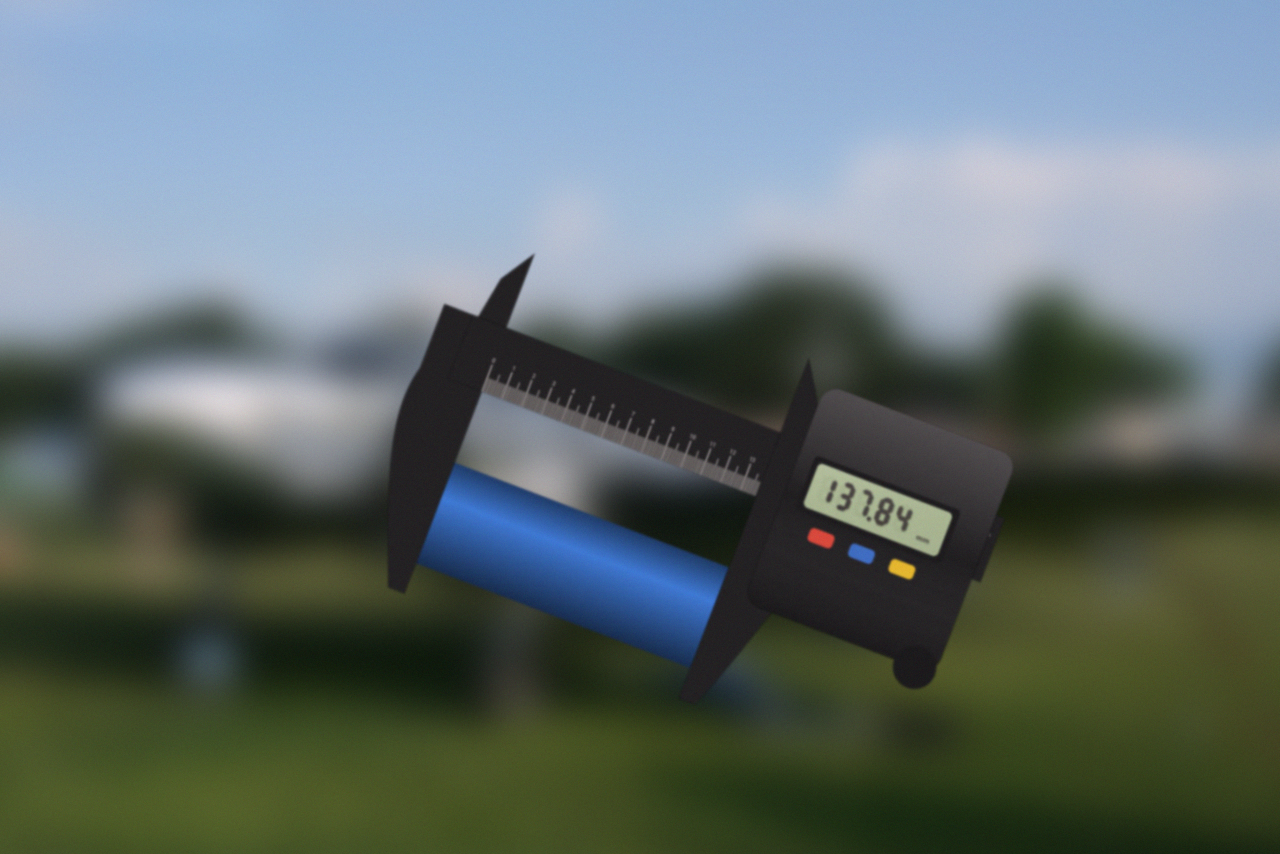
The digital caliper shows 137.84 mm
